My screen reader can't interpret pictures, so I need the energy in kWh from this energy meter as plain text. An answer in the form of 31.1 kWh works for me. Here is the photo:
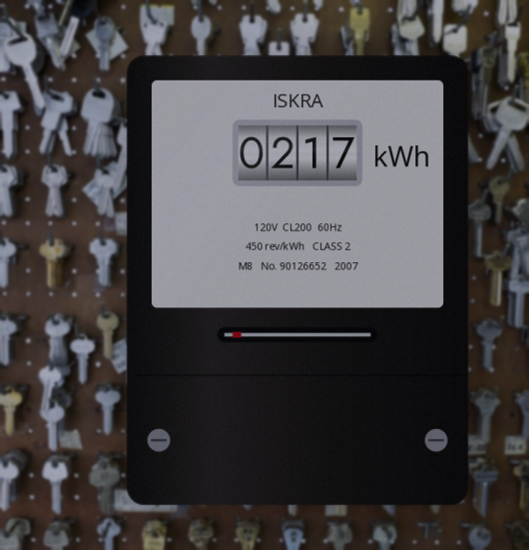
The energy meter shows 217 kWh
